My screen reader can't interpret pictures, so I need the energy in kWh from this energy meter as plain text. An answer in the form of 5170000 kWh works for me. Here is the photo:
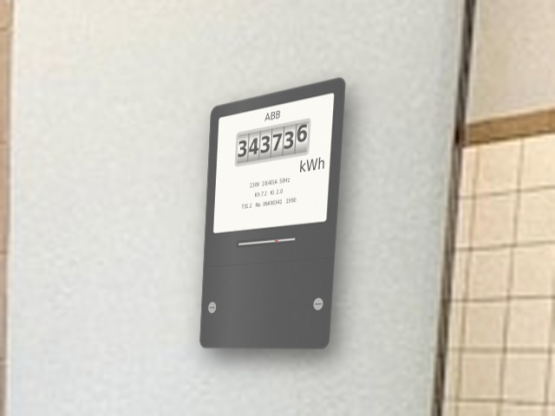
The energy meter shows 343736 kWh
